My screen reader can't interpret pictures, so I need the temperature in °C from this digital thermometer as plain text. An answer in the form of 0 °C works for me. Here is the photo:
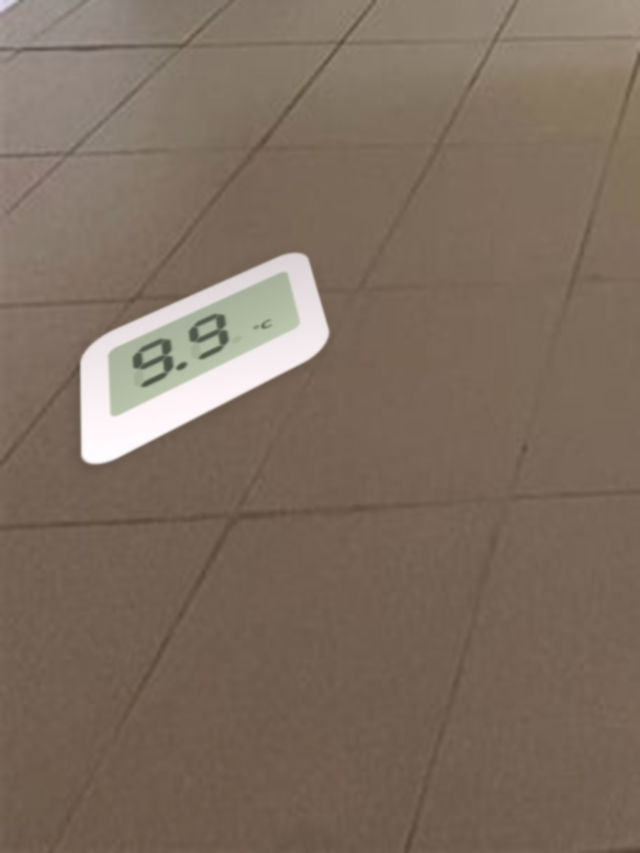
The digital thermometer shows 9.9 °C
